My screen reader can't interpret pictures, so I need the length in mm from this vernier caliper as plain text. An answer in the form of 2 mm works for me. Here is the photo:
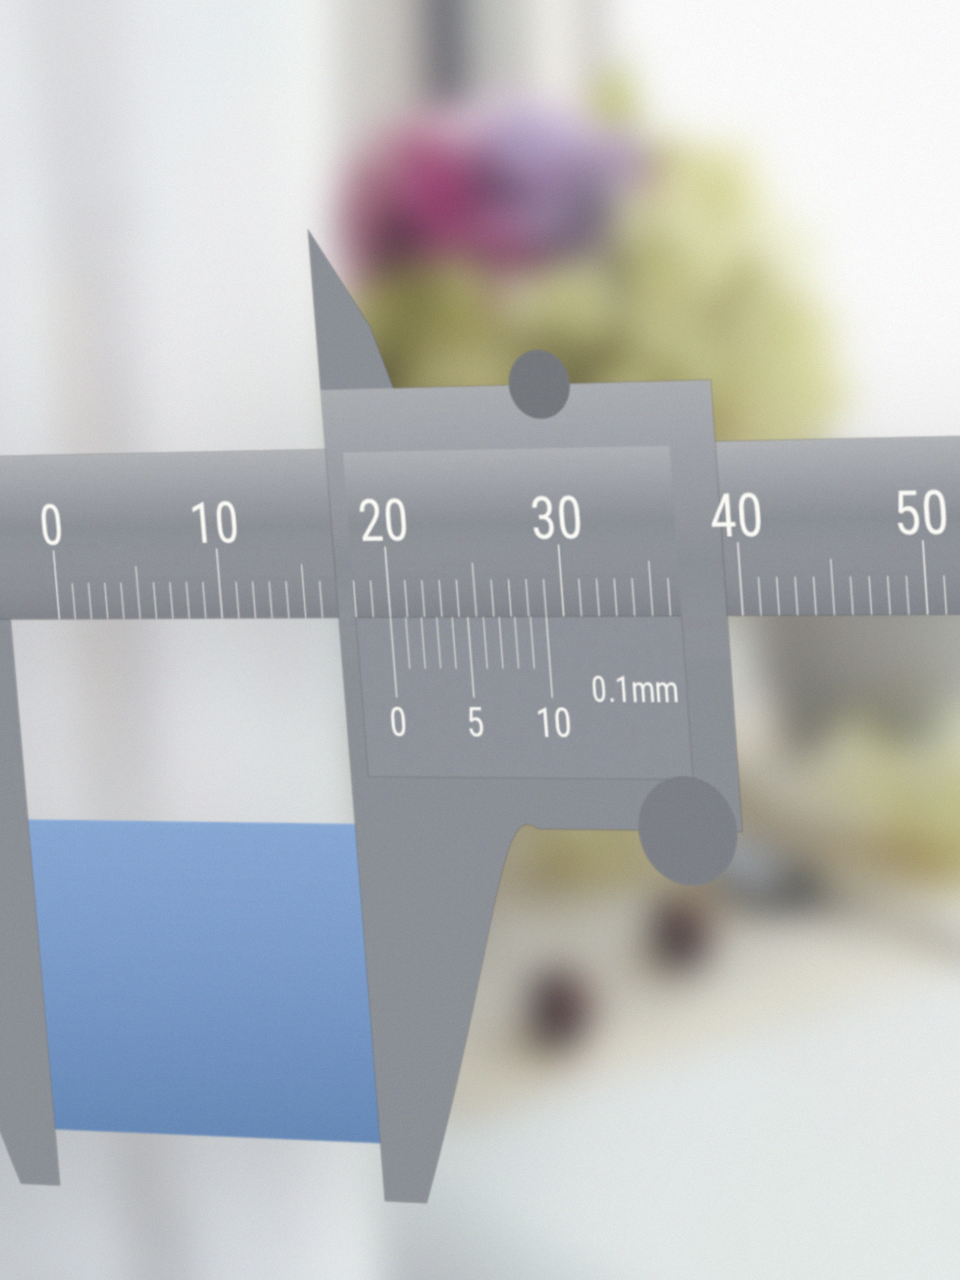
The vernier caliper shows 20.0 mm
